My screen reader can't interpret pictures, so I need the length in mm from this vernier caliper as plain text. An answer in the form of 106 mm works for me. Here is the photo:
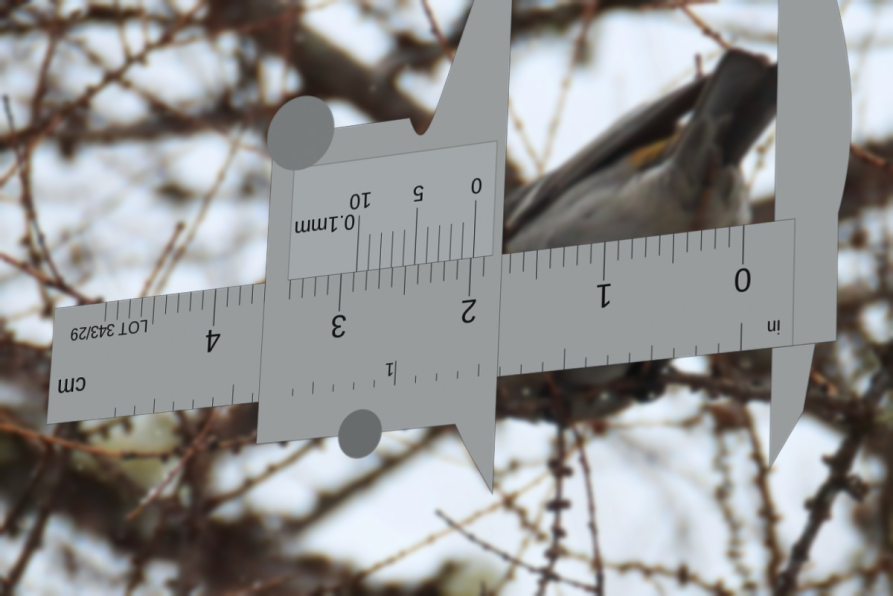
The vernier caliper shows 19.8 mm
